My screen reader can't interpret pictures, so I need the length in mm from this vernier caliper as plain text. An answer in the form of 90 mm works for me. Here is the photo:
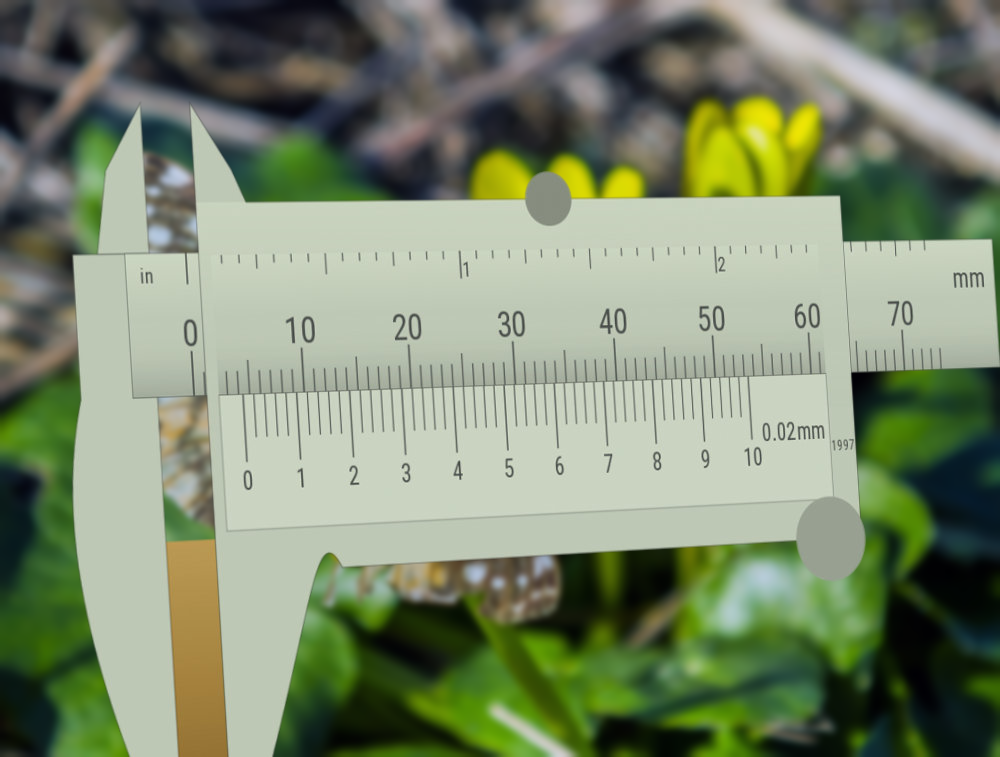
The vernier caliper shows 4.4 mm
